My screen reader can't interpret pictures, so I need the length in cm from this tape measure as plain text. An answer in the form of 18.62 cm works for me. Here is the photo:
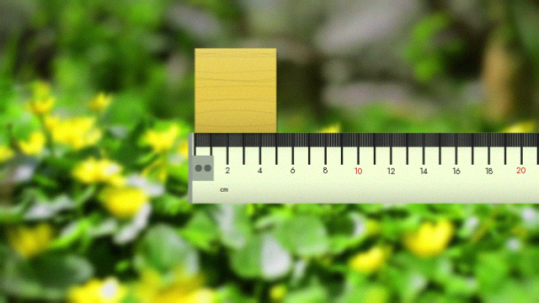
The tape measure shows 5 cm
